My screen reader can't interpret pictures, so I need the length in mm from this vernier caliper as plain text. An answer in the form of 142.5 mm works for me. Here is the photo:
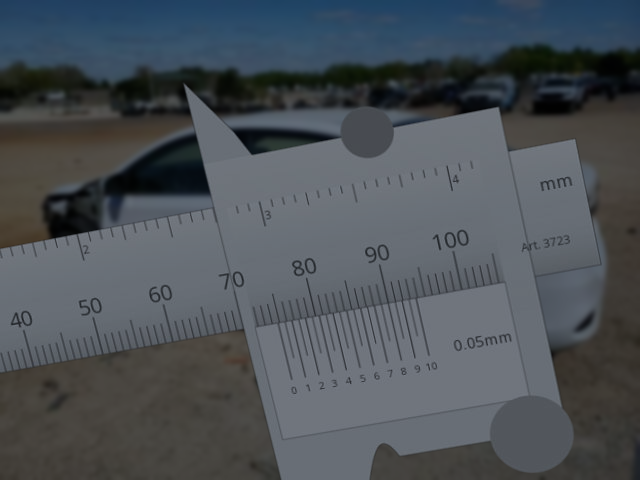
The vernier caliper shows 74.8 mm
